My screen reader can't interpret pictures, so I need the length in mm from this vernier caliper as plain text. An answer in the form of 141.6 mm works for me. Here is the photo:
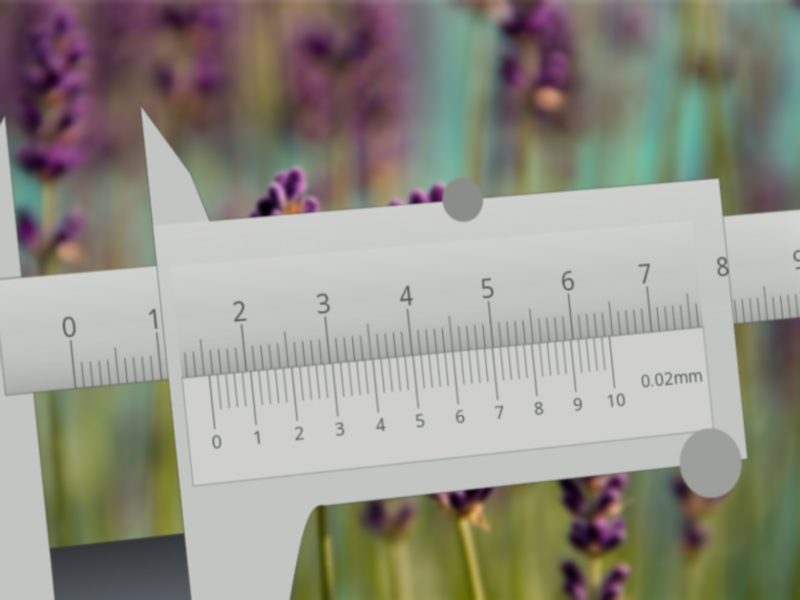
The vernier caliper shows 15.6 mm
